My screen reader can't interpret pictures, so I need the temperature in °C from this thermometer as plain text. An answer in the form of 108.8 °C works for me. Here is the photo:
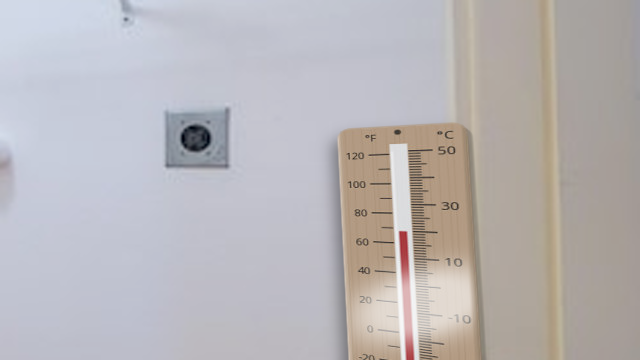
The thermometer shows 20 °C
